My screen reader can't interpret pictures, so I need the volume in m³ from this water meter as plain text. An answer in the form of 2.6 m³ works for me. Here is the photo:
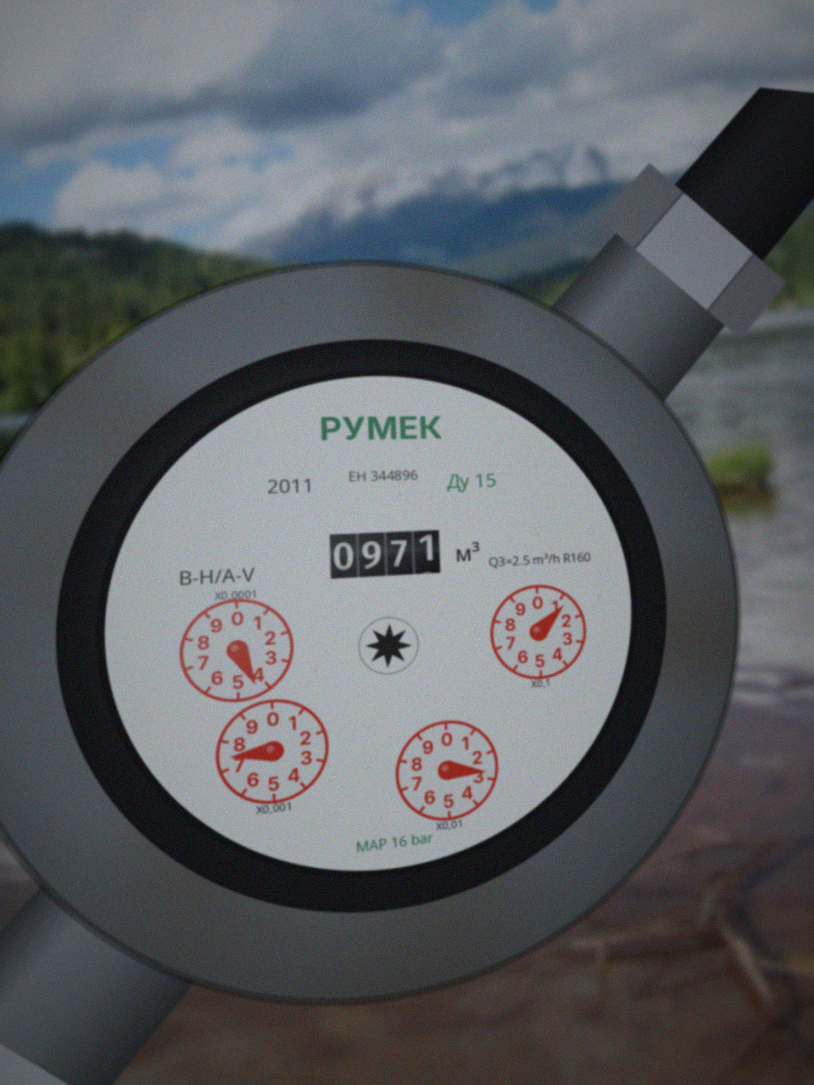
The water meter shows 971.1274 m³
